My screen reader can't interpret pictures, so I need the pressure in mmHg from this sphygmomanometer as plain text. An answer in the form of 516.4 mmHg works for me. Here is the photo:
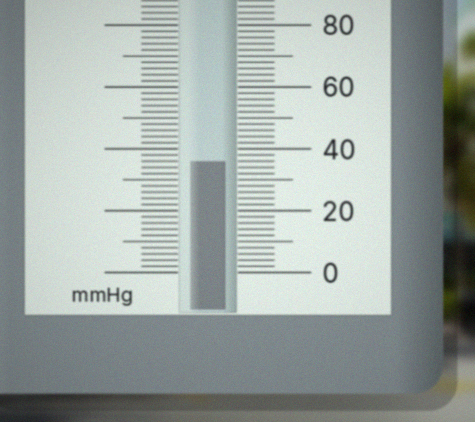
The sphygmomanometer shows 36 mmHg
